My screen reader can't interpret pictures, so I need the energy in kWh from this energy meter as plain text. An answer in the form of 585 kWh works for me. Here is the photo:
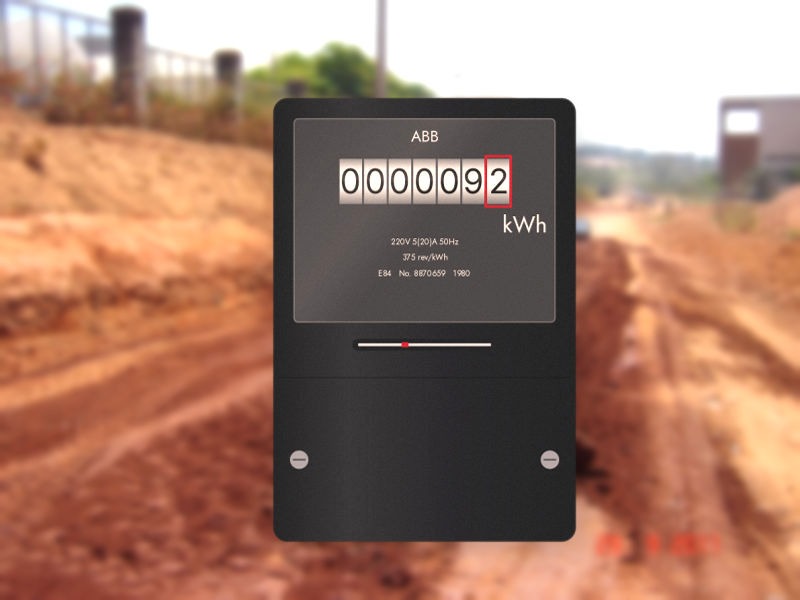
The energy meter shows 9.2 kWh
